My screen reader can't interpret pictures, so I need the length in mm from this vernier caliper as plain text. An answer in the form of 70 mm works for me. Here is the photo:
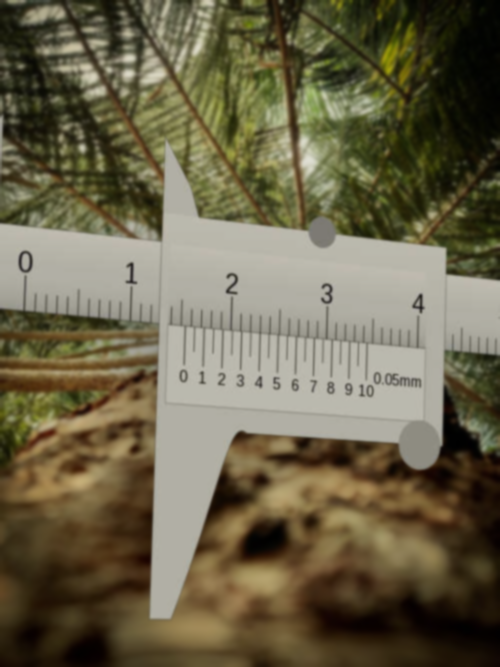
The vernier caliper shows 15.4 mm
